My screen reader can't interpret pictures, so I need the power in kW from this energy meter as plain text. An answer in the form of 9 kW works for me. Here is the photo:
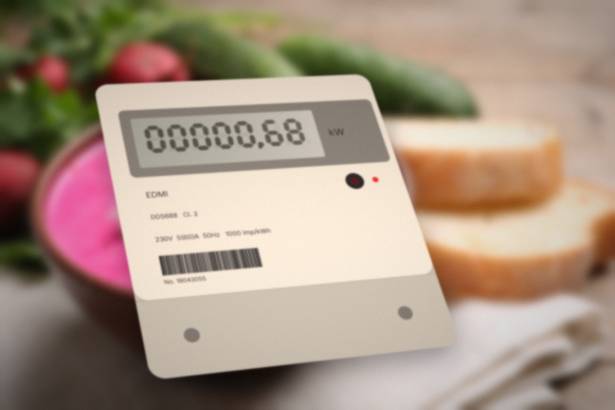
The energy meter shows 0.68 kW
